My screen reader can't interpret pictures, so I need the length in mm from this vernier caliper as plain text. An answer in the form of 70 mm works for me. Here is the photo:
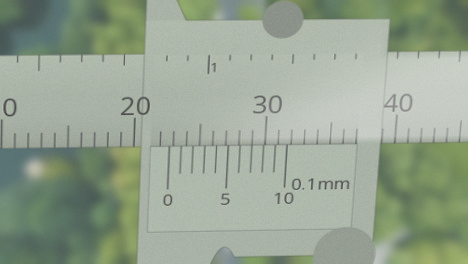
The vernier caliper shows 22.7 mm
